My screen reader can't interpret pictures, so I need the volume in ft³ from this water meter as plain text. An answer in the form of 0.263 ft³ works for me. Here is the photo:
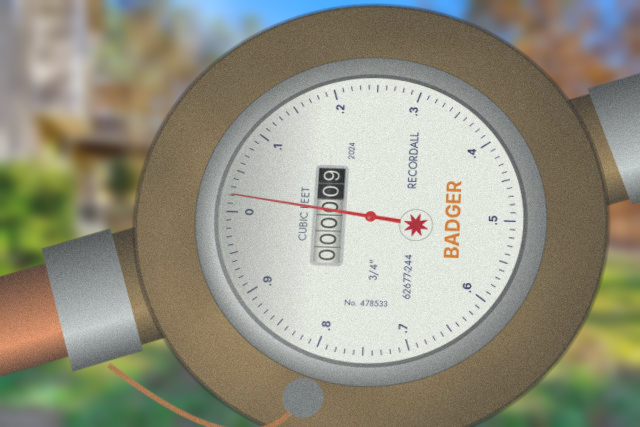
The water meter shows 9.02 ft³
